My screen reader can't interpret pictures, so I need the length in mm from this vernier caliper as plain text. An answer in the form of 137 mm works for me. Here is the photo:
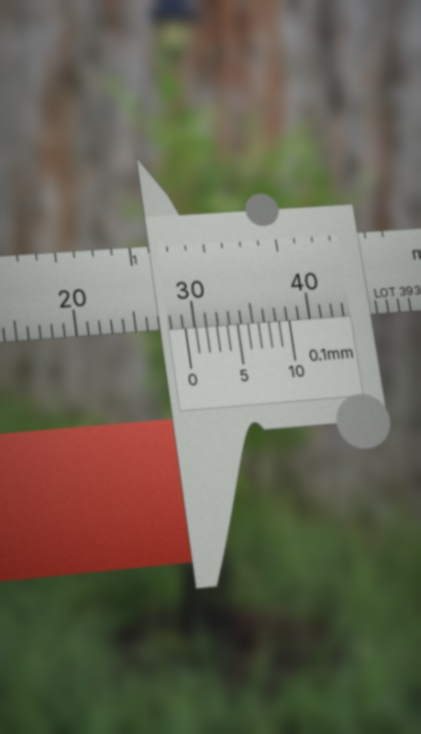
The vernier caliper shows 29.2 mm
